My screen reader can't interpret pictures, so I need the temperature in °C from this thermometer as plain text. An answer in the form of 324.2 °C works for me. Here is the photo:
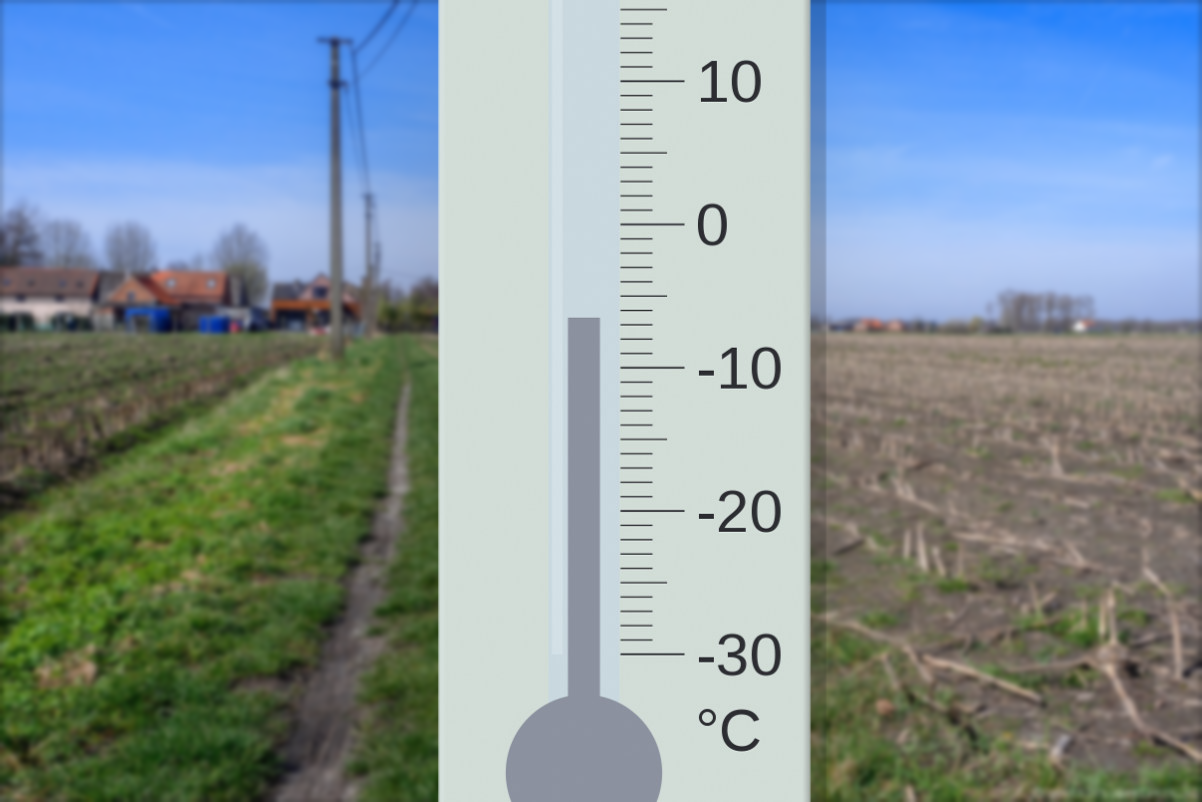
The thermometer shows -6.5 °C
